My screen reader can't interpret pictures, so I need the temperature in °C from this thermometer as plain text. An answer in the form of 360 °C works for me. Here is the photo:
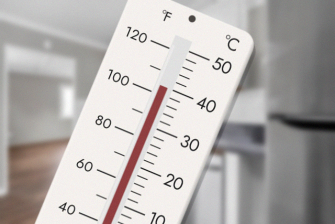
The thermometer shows 40 °C
